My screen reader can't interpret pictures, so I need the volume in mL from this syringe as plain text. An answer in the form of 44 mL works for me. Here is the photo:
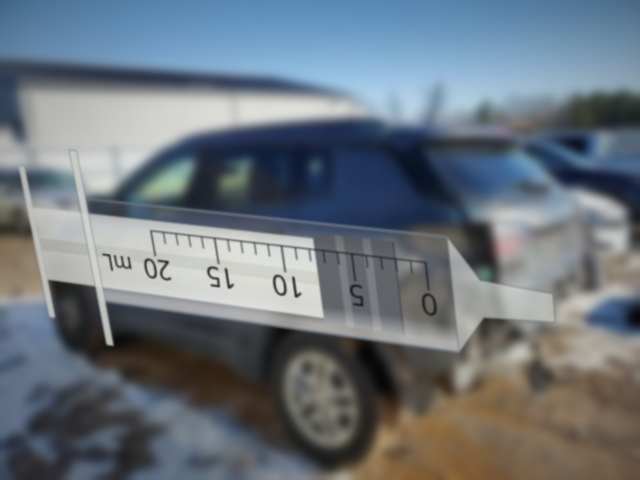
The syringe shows 2 mL
